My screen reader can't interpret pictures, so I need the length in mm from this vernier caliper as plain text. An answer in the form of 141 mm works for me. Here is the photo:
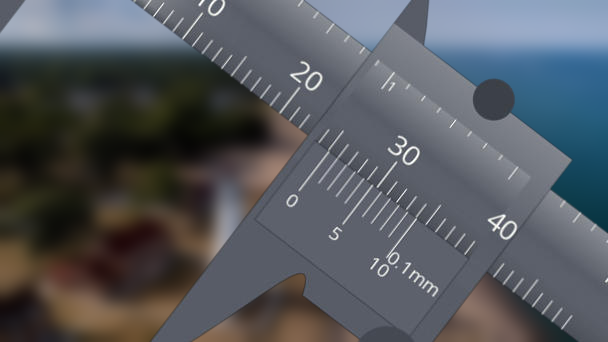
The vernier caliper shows 25.1 mm
